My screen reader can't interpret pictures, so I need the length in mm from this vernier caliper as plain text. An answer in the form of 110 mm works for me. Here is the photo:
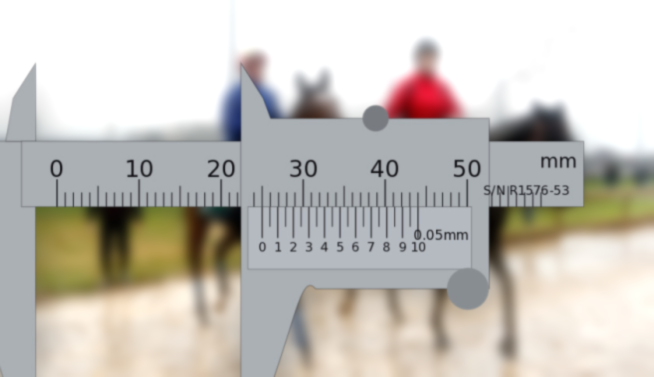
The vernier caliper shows 25.0 mm
